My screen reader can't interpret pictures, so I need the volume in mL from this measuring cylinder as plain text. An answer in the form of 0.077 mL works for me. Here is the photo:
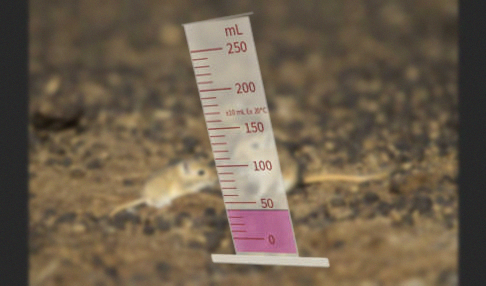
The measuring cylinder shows 40 mL
